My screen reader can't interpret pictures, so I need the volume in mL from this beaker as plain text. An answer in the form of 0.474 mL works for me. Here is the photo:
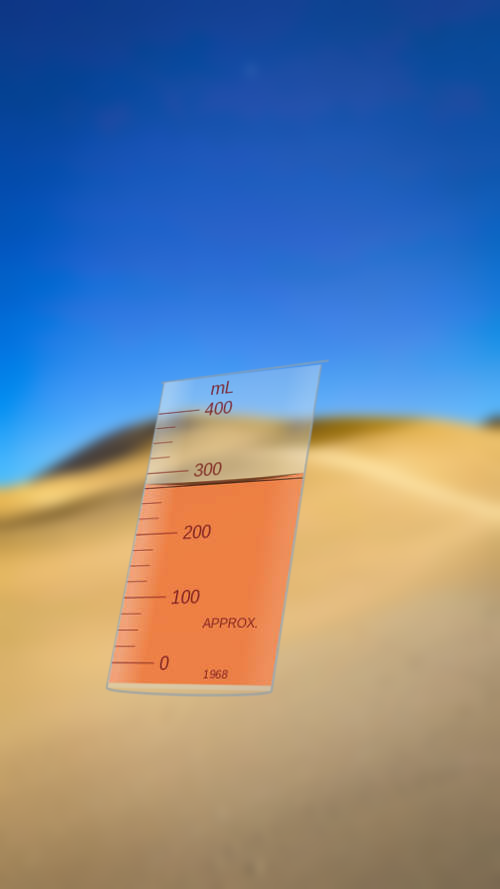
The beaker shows 275 mL
